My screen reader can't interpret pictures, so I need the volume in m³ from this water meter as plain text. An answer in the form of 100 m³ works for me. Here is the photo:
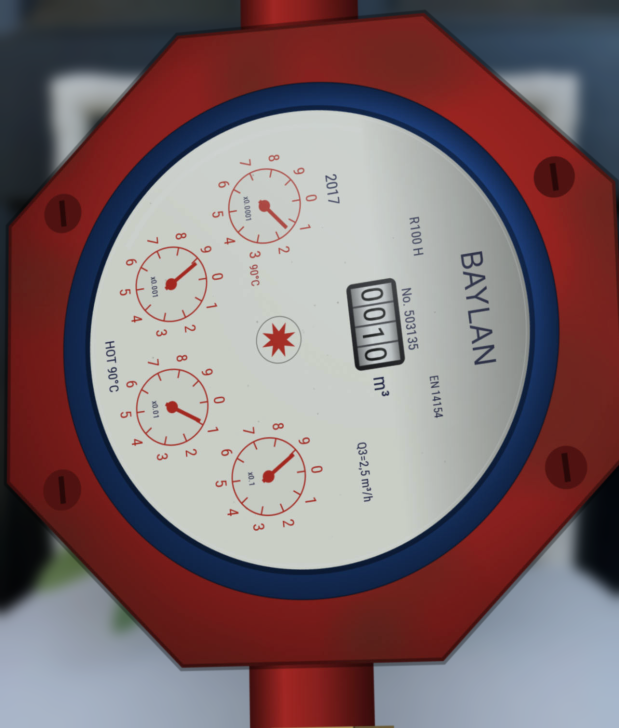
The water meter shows 9.9091 m³
